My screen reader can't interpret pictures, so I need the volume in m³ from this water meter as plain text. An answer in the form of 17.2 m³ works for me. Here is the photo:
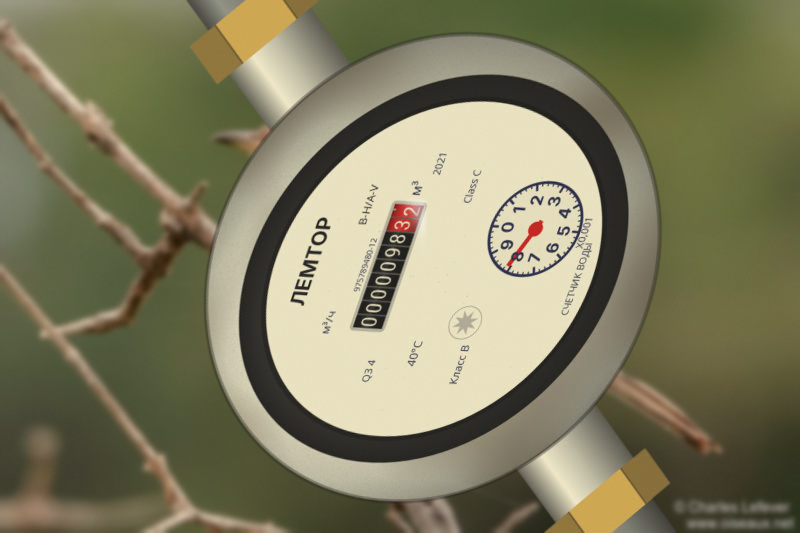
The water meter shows 98.318 m³
